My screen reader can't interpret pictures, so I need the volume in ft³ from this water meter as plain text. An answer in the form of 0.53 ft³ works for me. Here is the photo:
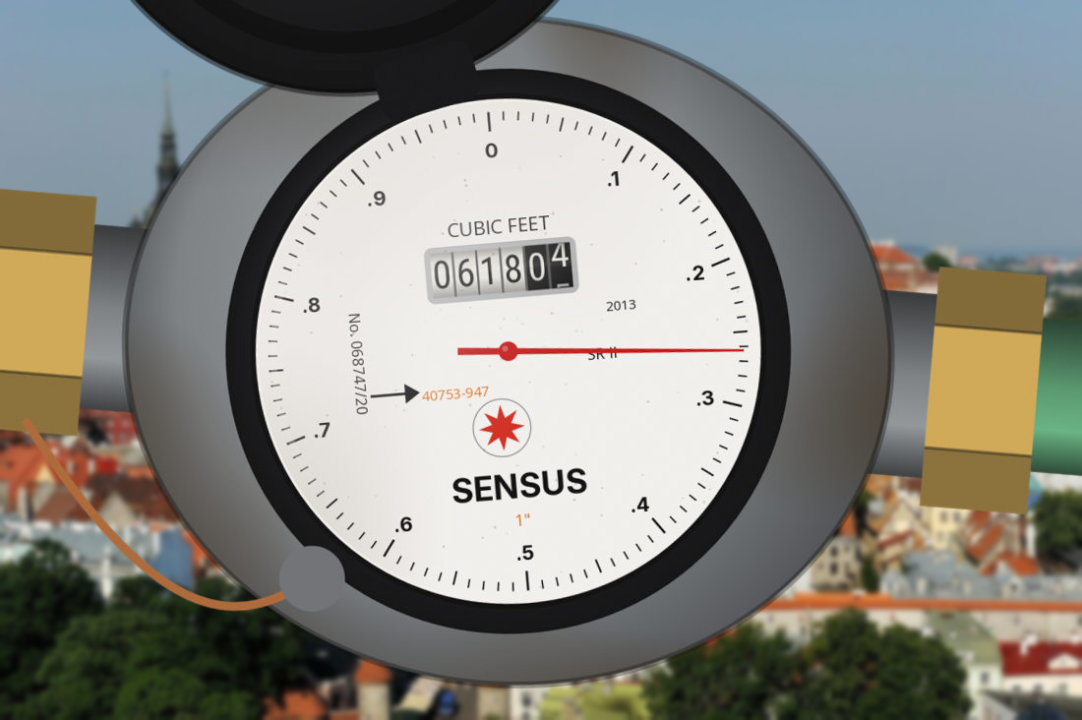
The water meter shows 61804.26 ft³
